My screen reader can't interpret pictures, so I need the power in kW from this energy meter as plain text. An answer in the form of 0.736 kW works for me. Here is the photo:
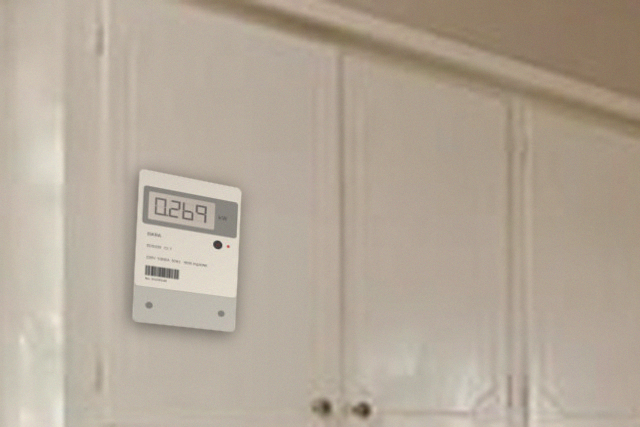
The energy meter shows 0.269 kW
